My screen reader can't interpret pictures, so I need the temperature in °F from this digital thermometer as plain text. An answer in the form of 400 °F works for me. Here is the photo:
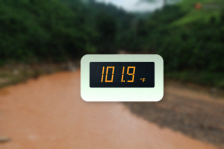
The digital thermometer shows 101.9 °F
